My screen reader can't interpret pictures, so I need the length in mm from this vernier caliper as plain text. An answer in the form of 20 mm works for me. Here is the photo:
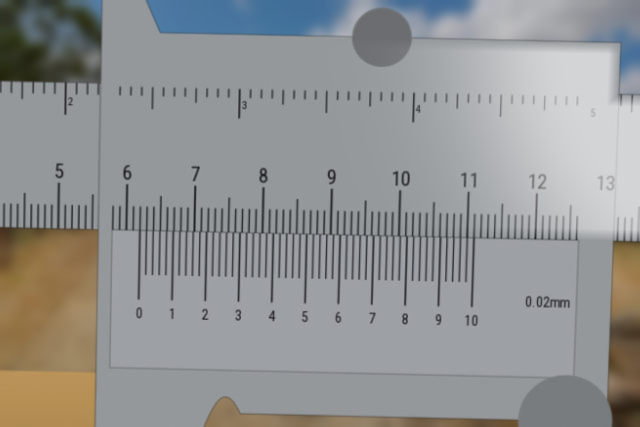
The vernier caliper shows 62.0 mm
